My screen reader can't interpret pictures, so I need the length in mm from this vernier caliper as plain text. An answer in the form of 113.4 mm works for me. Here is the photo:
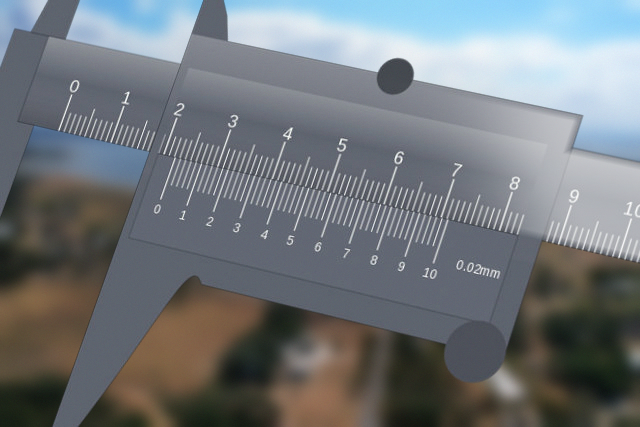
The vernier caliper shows 22.2 mm
